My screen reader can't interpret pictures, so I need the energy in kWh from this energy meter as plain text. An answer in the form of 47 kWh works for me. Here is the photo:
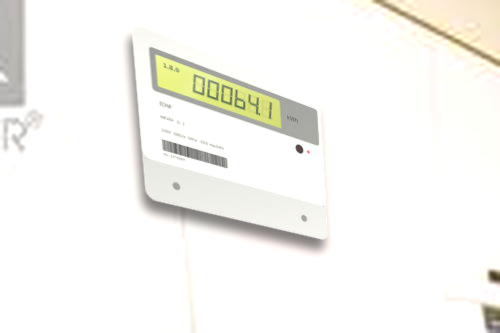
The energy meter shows 64.1 kWh
